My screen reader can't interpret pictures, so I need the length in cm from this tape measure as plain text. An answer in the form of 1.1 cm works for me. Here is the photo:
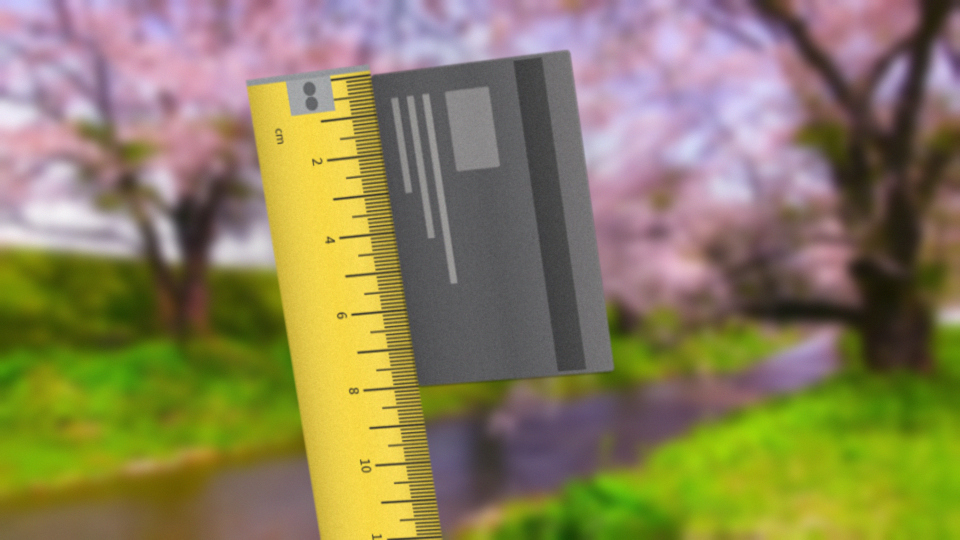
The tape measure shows 8 cm
